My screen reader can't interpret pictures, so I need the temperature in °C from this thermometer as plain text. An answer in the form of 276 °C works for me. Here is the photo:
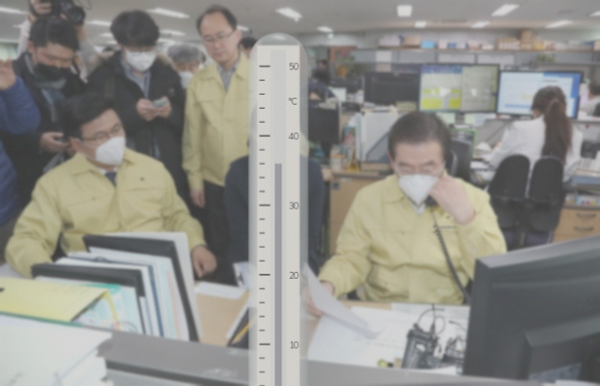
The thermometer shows 36 °C
